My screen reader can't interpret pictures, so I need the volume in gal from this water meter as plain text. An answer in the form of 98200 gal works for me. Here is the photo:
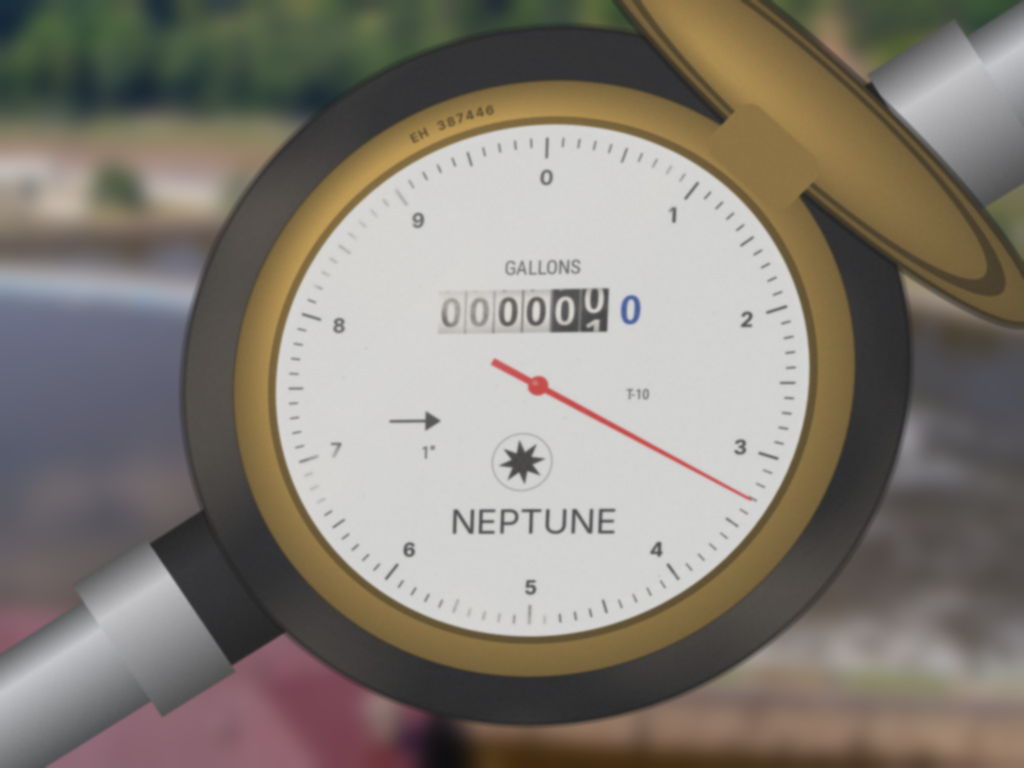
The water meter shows 3.3 gal
